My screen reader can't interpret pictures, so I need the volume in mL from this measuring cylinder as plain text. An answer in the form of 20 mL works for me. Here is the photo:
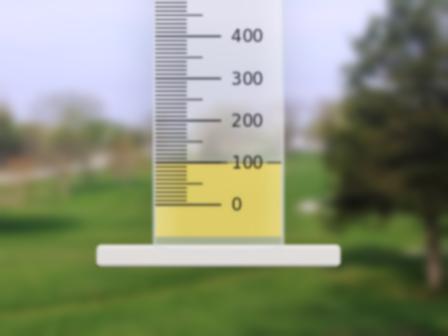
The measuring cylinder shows 100 mL
